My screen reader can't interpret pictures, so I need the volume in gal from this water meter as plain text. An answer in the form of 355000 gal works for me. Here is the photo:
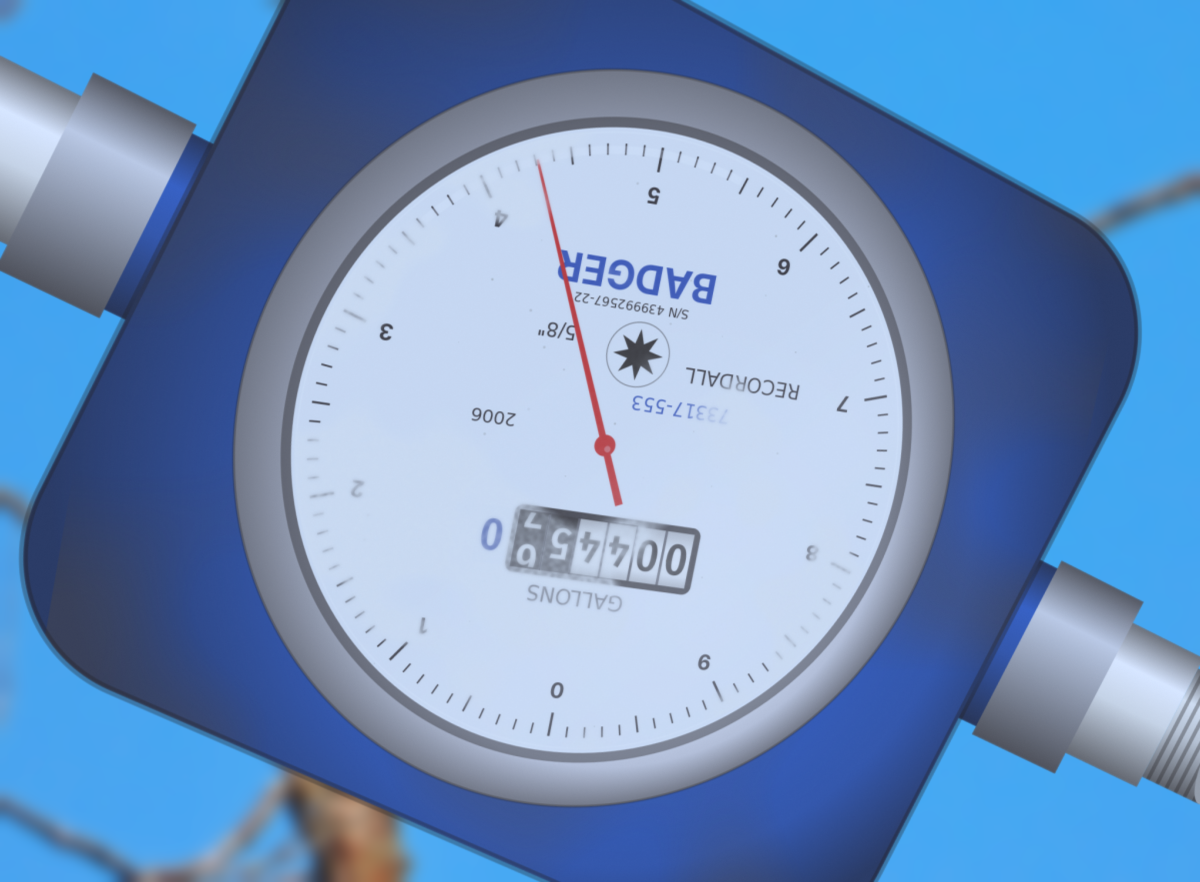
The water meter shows 44564.3 gal
